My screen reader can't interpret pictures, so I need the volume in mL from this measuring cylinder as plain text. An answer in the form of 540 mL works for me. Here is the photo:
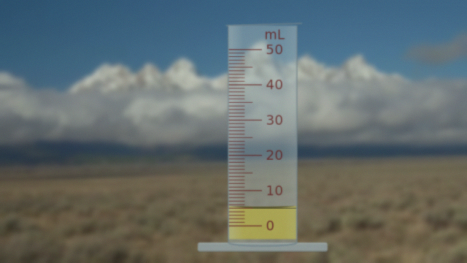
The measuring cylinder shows 5 mL
